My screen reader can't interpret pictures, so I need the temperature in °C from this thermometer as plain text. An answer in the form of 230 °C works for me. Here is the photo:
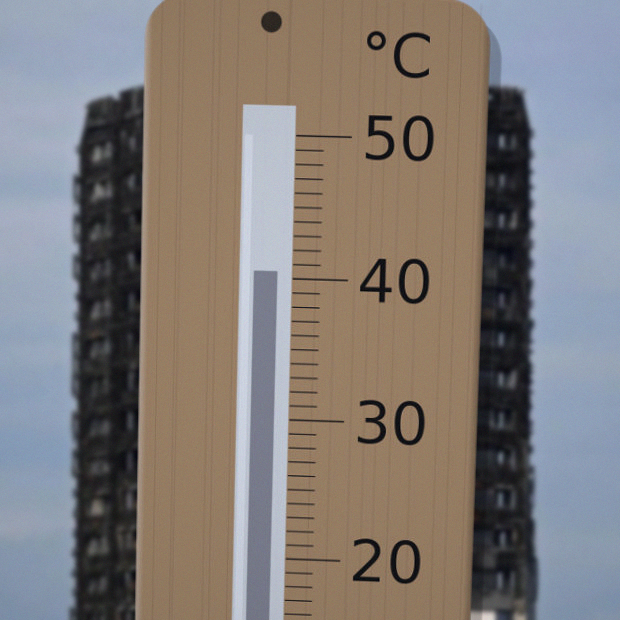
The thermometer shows 40.5 °C
